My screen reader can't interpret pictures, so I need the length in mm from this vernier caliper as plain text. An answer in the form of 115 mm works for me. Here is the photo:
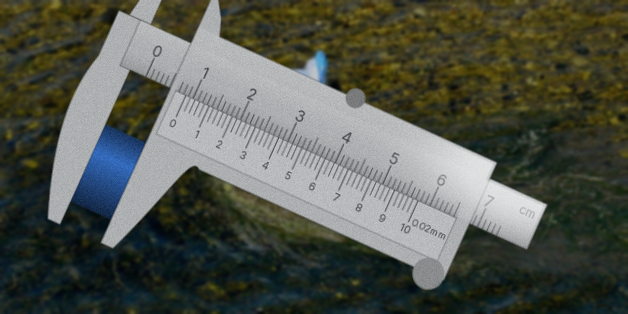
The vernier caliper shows 8.5 mm
